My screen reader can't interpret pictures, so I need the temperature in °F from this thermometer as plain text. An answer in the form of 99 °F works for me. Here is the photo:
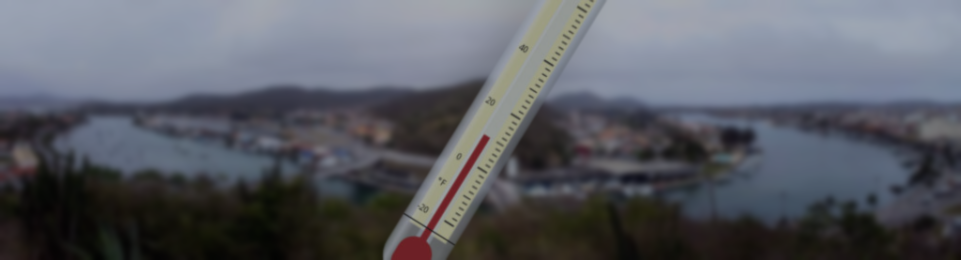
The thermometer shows 10 °F
